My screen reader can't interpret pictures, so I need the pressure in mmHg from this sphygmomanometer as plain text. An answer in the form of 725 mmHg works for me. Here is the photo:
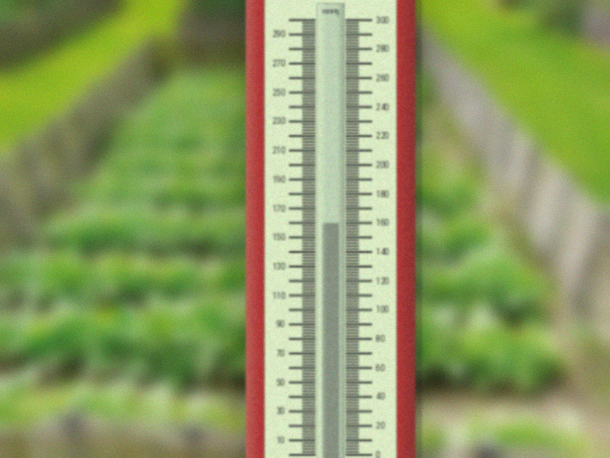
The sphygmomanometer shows 160 mmHg
